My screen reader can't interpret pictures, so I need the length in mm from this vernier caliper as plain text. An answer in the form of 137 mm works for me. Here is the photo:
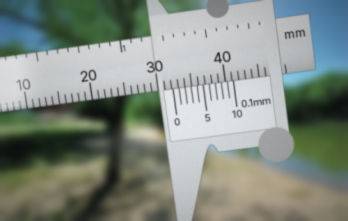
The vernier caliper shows 32.2 mm
